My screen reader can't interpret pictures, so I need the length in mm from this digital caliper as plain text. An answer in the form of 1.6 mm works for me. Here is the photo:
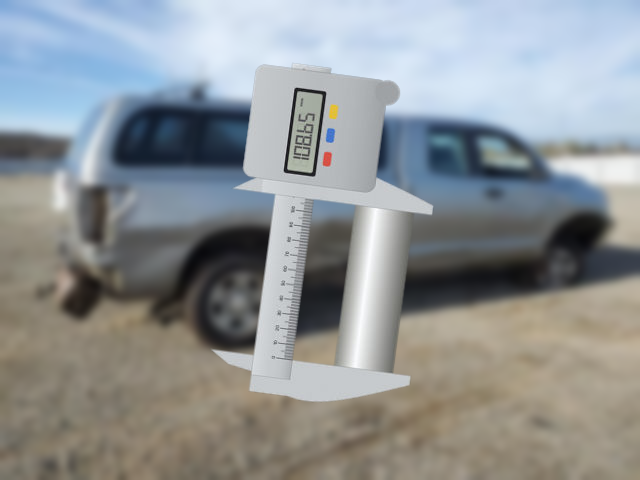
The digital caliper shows 108.65 mm
